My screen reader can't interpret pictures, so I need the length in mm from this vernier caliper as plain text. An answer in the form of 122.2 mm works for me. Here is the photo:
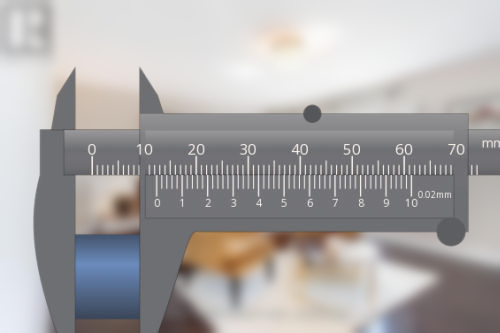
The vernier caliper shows 12.4 mm
